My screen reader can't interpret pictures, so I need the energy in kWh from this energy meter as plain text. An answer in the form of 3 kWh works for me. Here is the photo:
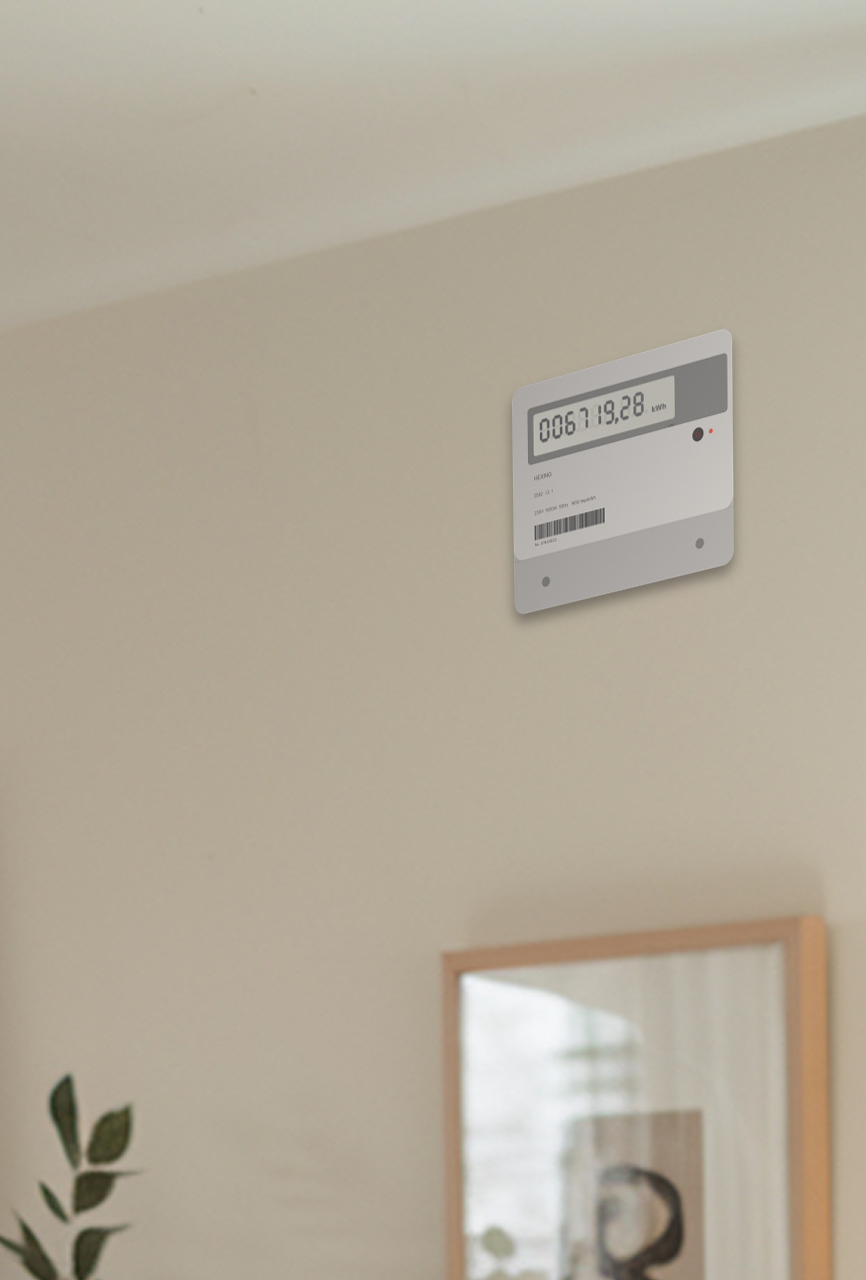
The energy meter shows 6719.28 kWh
